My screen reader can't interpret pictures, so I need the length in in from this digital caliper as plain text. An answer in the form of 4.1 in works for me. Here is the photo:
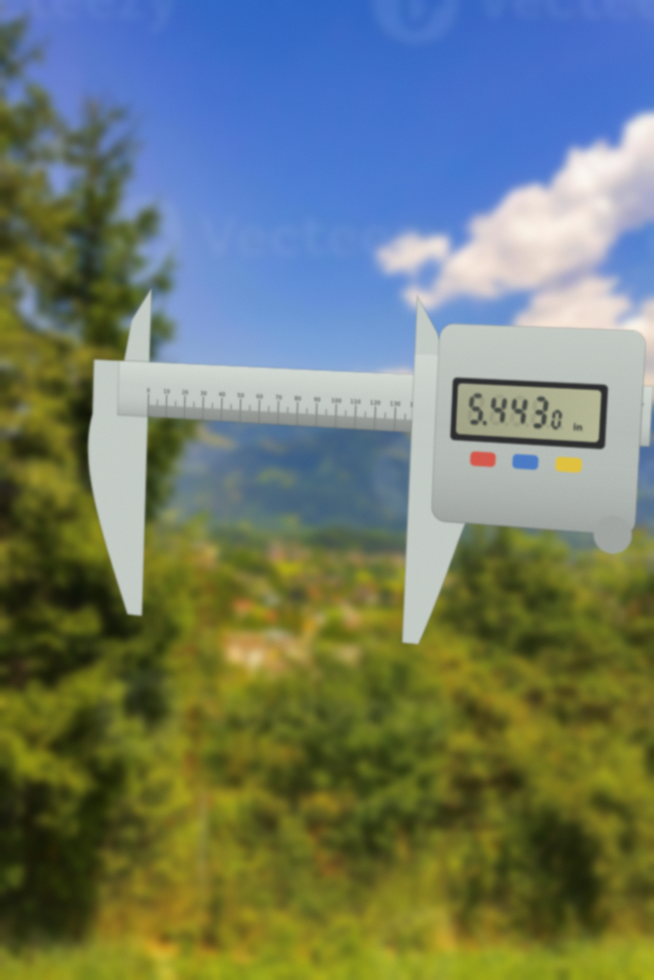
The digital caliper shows 5.4430 in
